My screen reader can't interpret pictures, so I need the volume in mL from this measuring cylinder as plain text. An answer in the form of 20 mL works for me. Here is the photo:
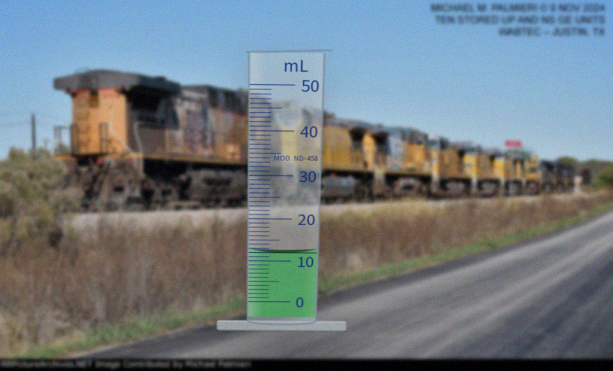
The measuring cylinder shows 12 mL
